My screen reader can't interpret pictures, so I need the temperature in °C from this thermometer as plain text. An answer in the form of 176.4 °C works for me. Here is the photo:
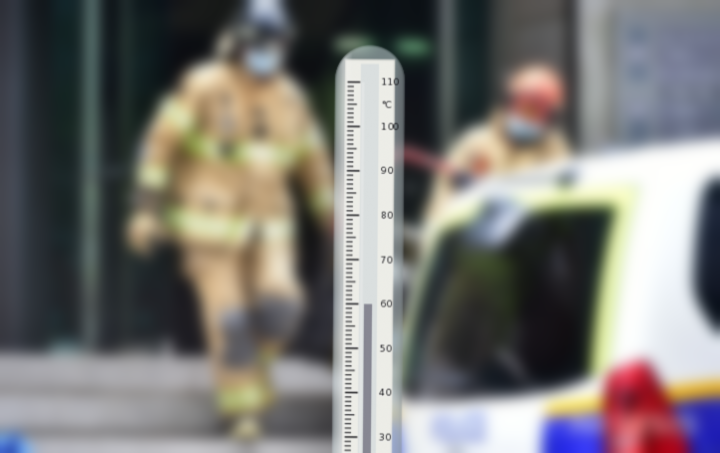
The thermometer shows 60 °C
